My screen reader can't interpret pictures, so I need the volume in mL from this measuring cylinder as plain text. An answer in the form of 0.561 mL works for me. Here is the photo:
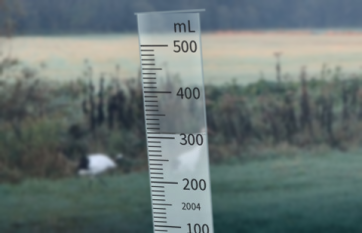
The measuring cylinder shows 310 mL
